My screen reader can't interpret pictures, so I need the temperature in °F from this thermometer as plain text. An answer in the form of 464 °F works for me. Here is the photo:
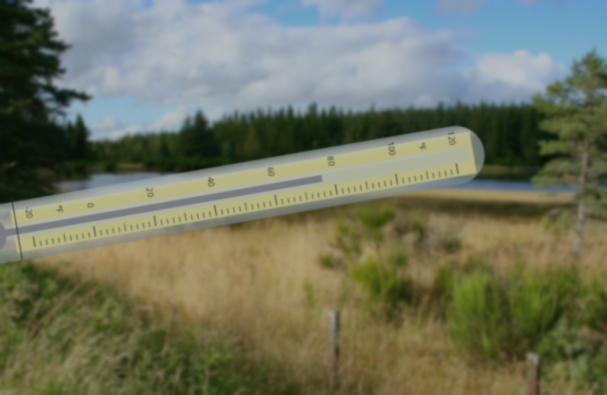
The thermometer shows 76 °F
